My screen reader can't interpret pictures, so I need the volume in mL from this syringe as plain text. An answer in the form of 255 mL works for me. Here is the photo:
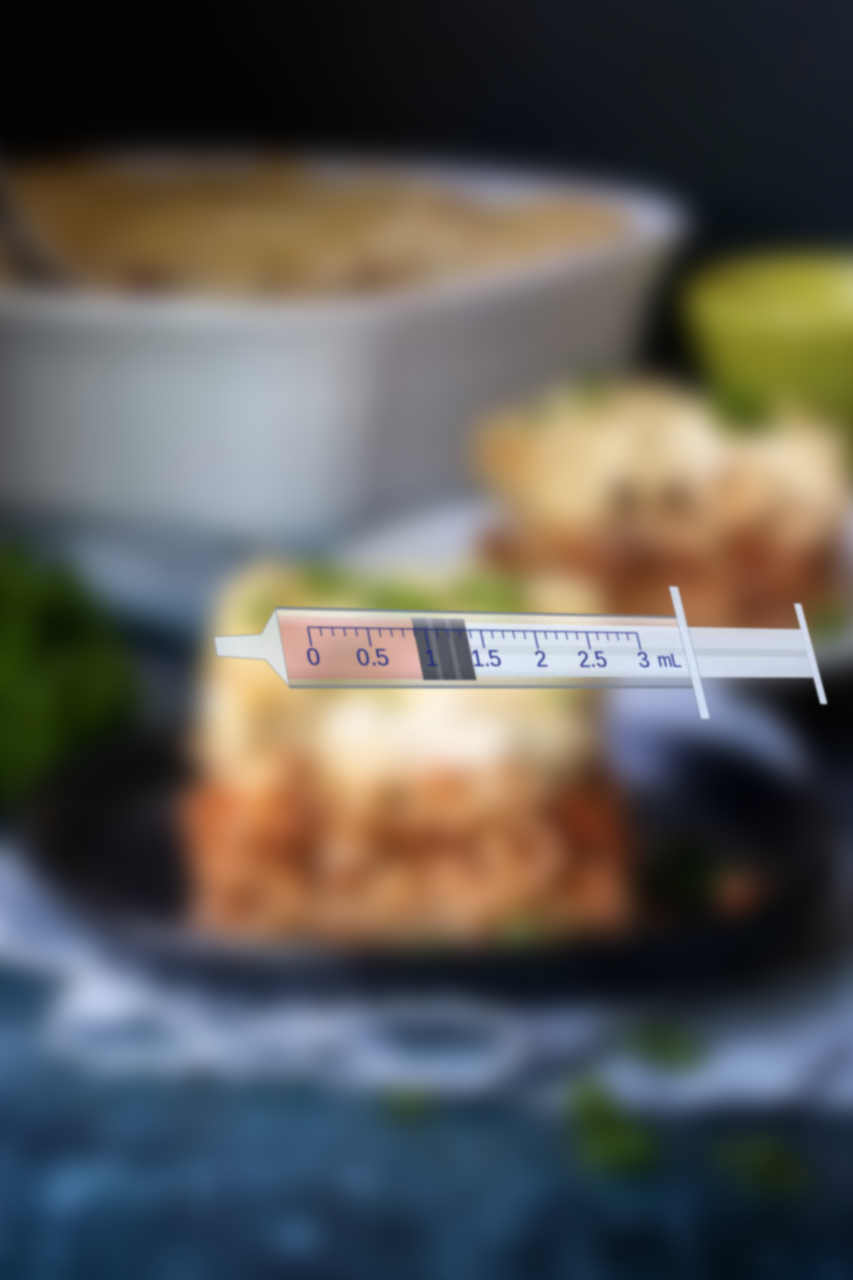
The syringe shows 0.9 mL
